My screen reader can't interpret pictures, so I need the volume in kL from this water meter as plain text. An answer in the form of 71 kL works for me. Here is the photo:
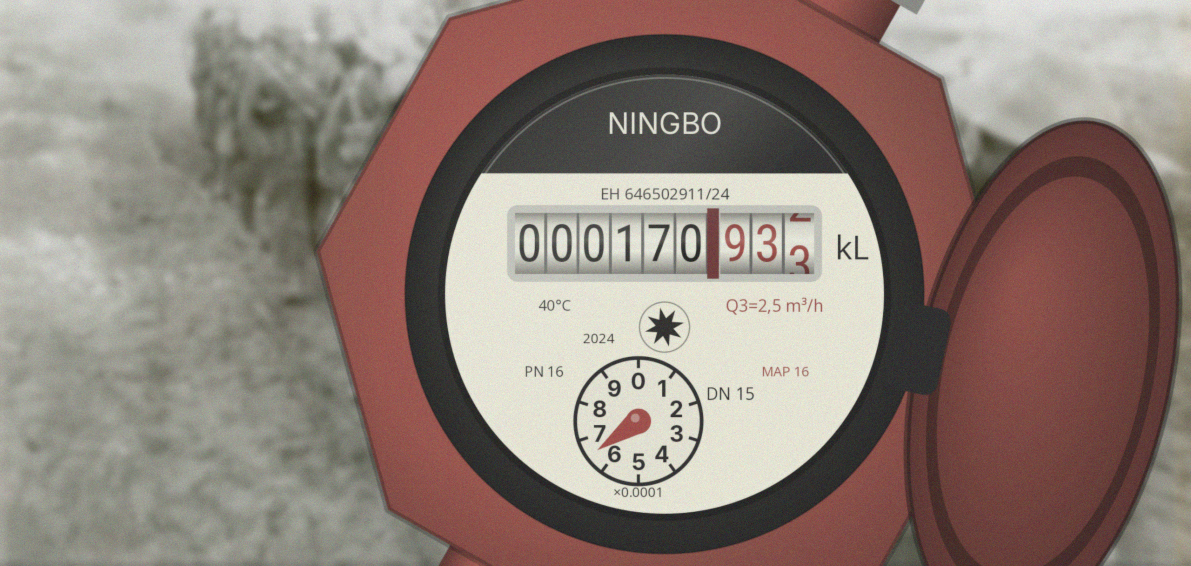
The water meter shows 170.9326 kL
